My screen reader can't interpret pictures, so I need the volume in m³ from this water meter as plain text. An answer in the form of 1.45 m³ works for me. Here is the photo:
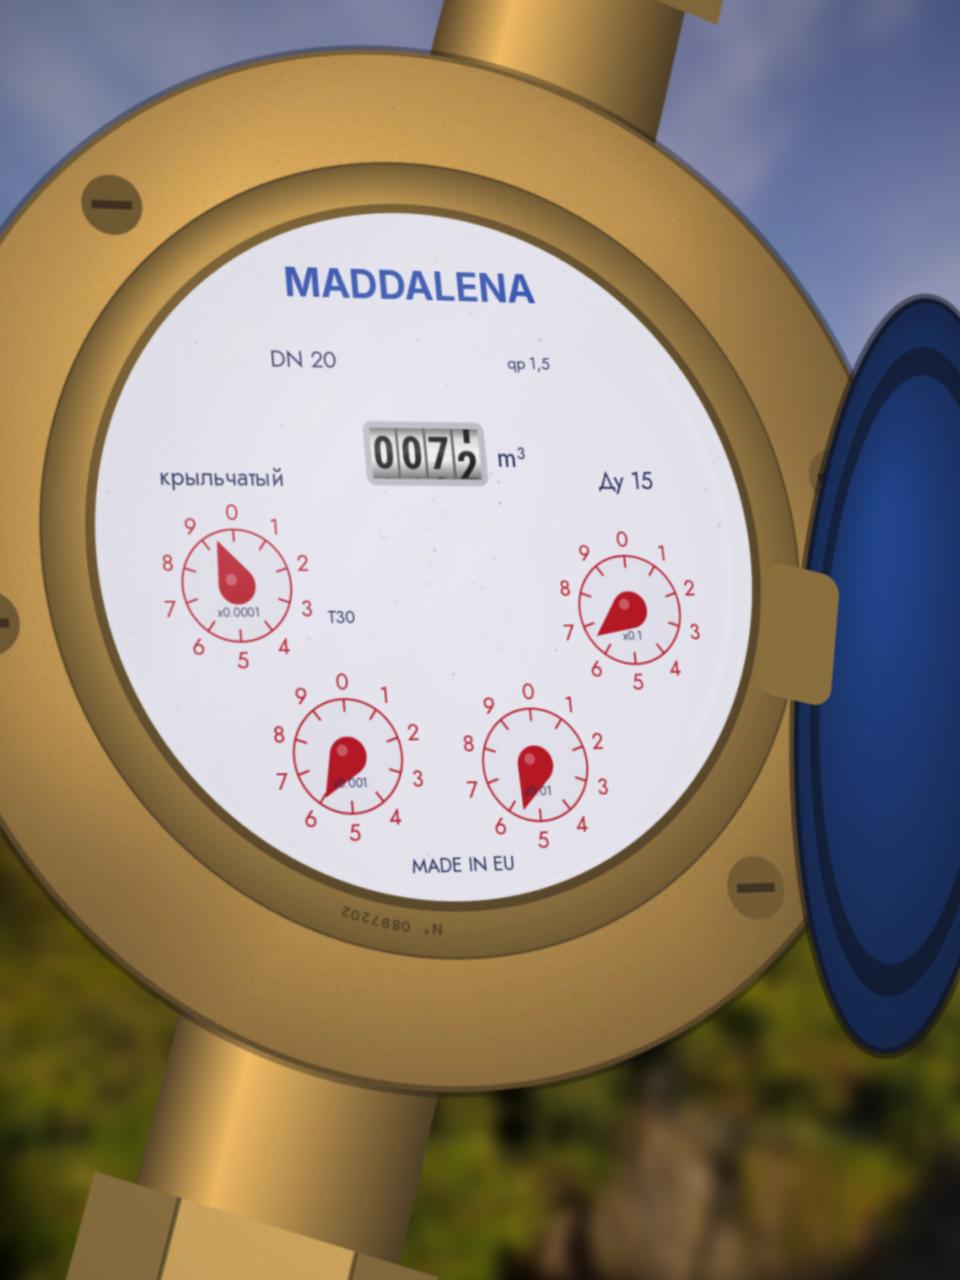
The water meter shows 71.6559 m³
